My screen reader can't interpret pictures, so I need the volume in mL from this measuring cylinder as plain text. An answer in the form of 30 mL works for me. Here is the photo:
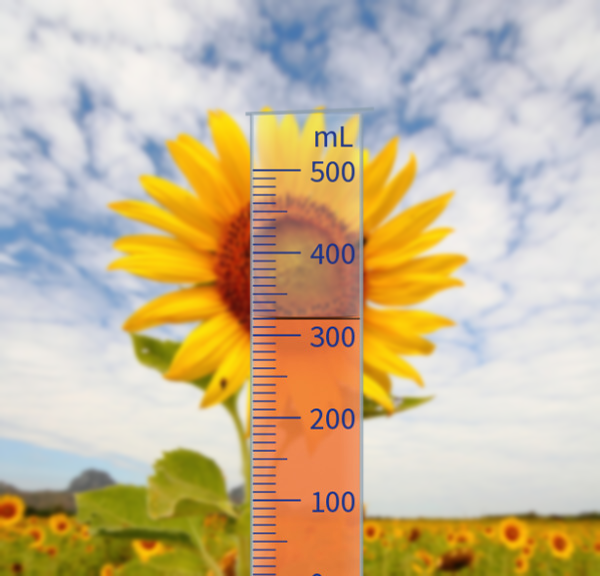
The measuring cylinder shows 320 mL
